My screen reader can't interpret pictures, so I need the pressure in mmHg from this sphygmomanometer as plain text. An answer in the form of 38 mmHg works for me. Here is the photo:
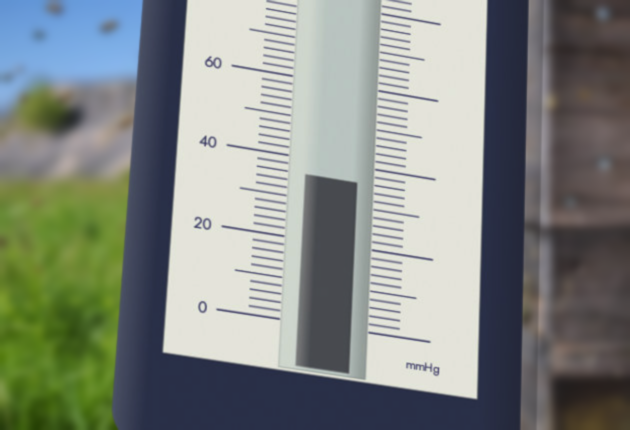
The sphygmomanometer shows 36 mmHg
